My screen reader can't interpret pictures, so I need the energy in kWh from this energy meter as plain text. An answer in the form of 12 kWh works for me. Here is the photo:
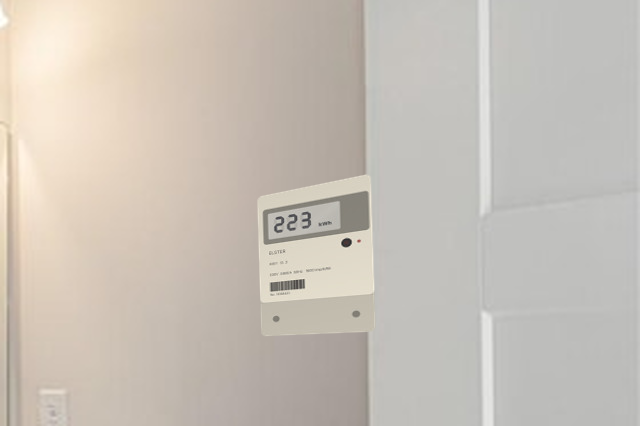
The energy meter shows 223 kWh
